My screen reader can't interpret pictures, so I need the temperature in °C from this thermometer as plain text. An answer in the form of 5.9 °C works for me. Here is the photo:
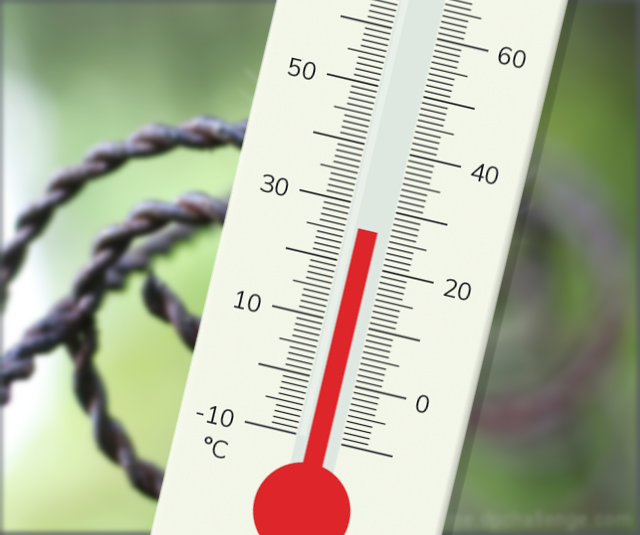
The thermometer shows 26 °C
